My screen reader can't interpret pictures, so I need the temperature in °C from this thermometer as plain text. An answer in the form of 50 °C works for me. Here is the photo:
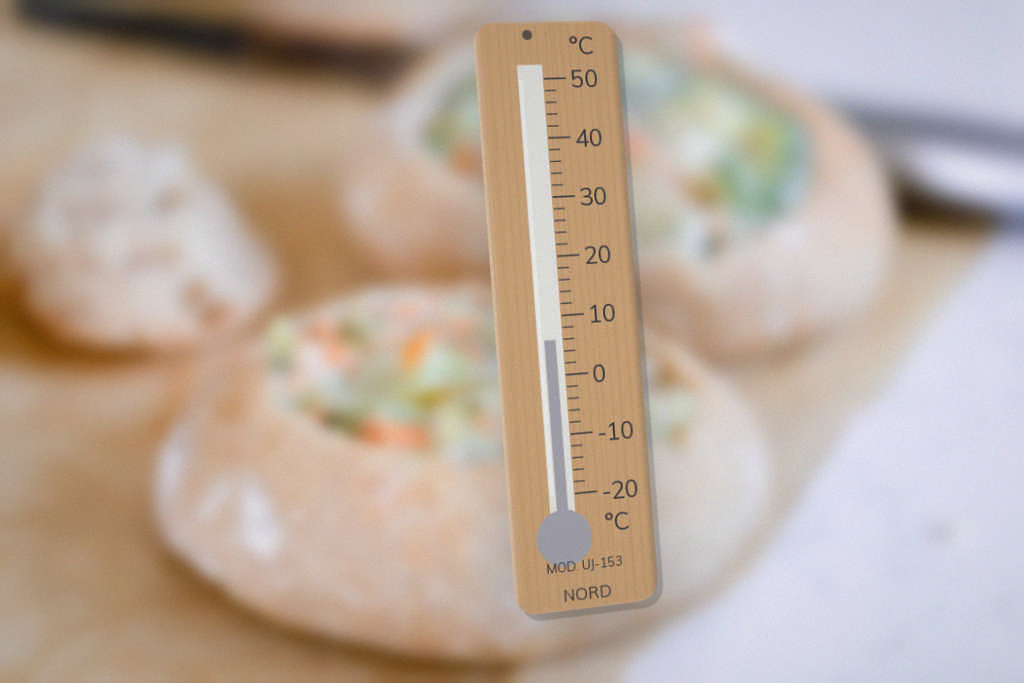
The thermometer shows 6 °C
